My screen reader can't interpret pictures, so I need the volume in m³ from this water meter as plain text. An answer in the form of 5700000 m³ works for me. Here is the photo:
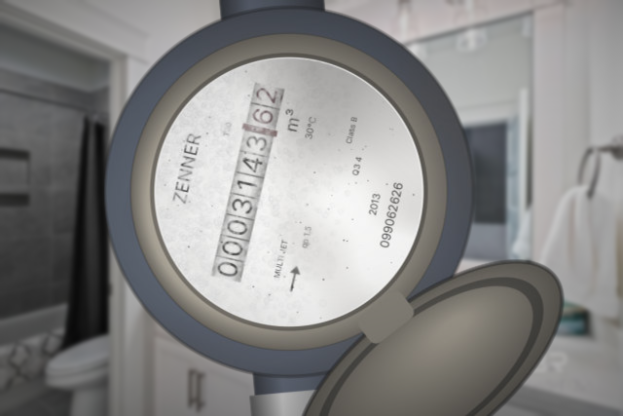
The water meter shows 3143.62 m³
